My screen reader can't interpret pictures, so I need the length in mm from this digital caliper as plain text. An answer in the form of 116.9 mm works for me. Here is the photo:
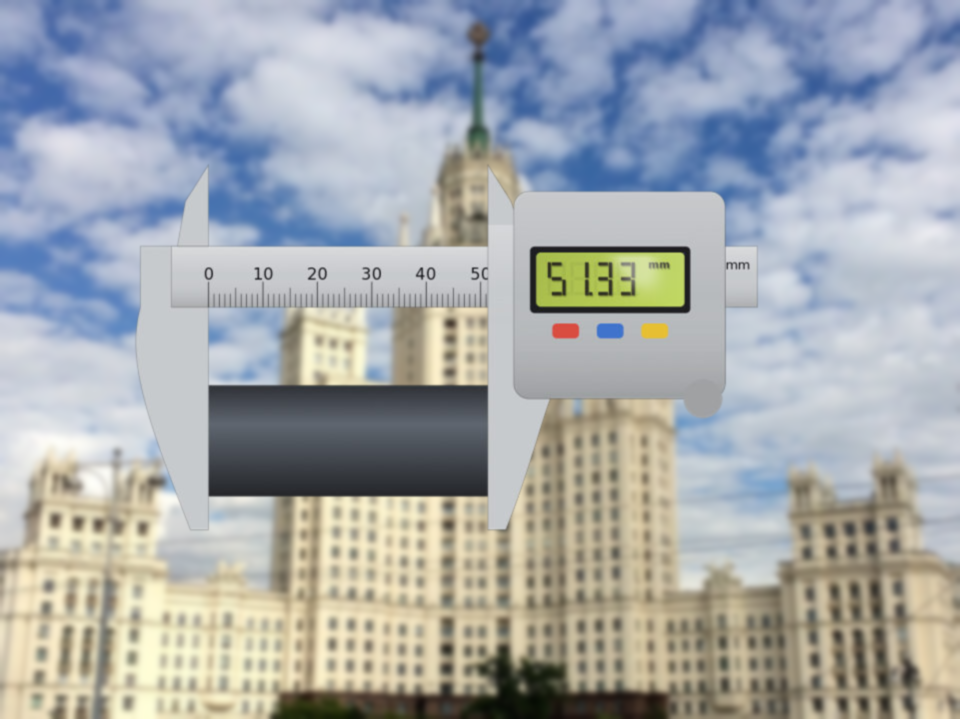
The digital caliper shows 51.33 mm
